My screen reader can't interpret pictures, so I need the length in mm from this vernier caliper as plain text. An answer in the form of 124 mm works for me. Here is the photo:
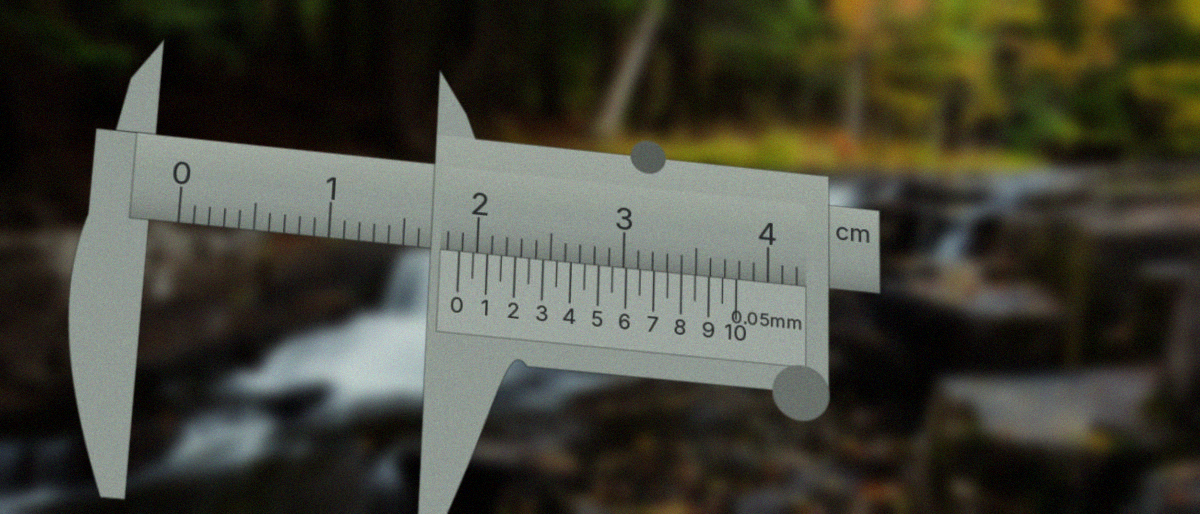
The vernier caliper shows 18.8 mm
